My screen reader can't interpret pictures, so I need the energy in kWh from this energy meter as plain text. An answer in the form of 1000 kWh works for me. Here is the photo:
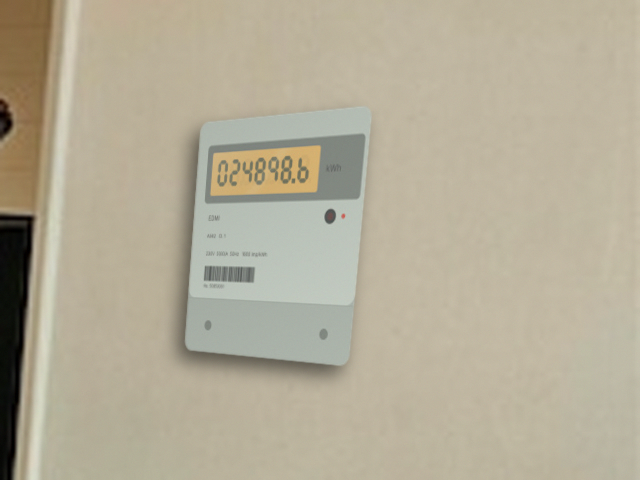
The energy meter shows 24898.6 kWh
